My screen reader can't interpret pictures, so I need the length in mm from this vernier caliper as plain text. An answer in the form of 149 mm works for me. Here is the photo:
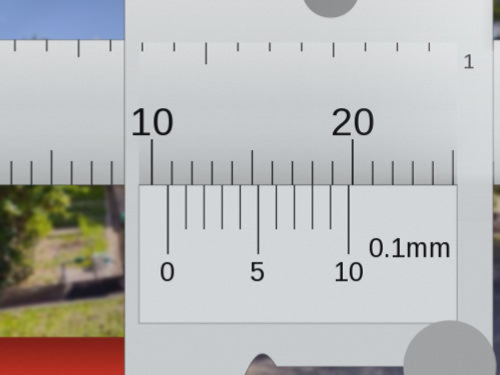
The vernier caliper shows 10.8 mm
